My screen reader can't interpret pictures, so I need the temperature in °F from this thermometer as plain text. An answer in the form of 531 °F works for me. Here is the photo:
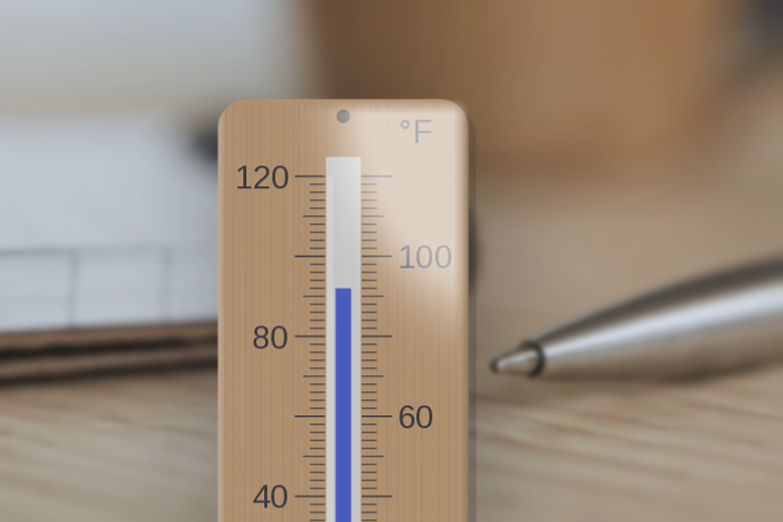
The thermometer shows 92 °F
